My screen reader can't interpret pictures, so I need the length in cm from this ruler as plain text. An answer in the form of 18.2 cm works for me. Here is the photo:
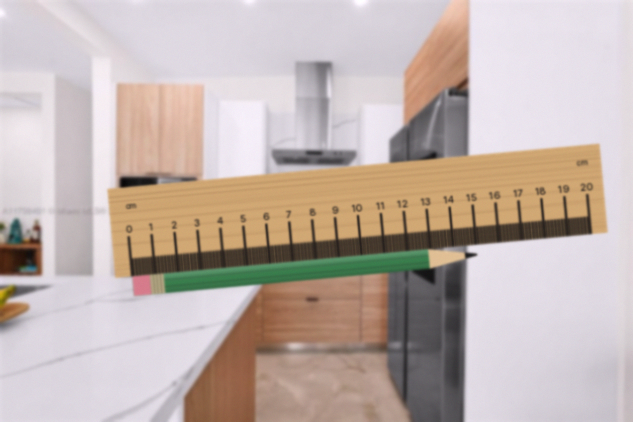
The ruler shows 15 cm
